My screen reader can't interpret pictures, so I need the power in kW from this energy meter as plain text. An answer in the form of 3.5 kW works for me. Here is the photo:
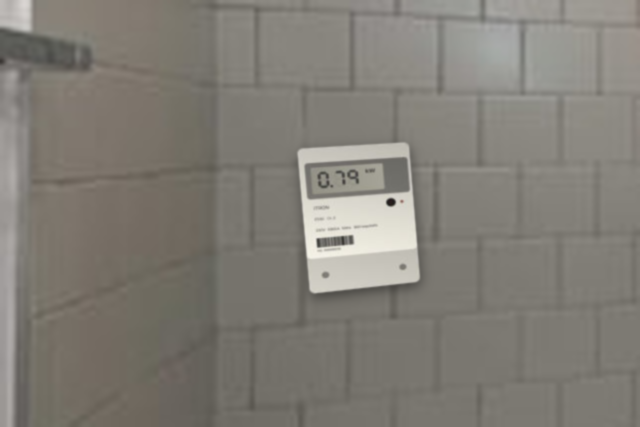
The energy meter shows 0.79 kW
